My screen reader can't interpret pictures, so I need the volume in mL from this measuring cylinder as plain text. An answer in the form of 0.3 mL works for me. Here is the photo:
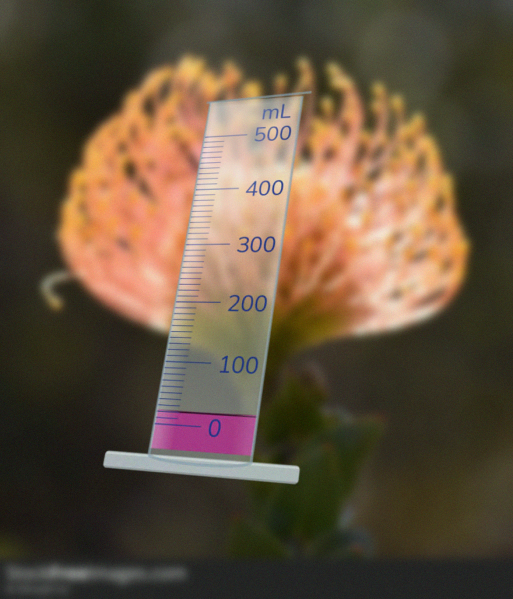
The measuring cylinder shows 20 mL
